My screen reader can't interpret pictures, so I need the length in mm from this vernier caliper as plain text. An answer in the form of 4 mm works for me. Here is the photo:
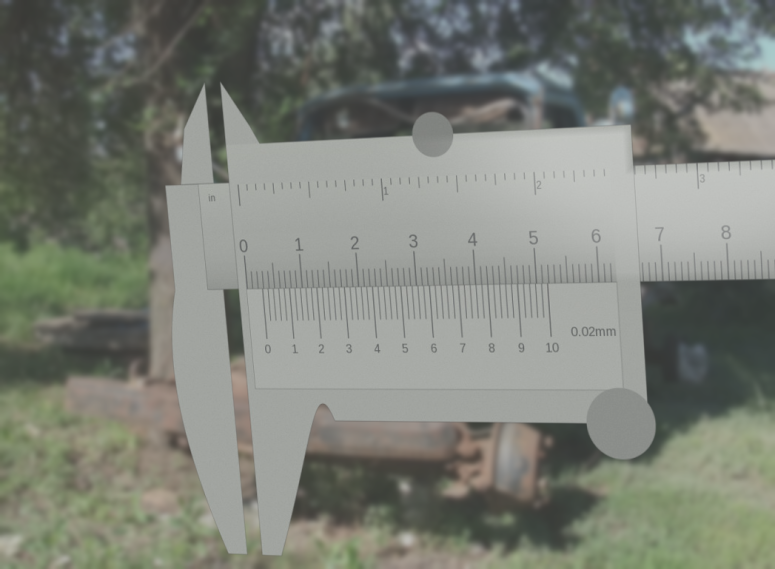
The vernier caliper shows 2.8 mm
